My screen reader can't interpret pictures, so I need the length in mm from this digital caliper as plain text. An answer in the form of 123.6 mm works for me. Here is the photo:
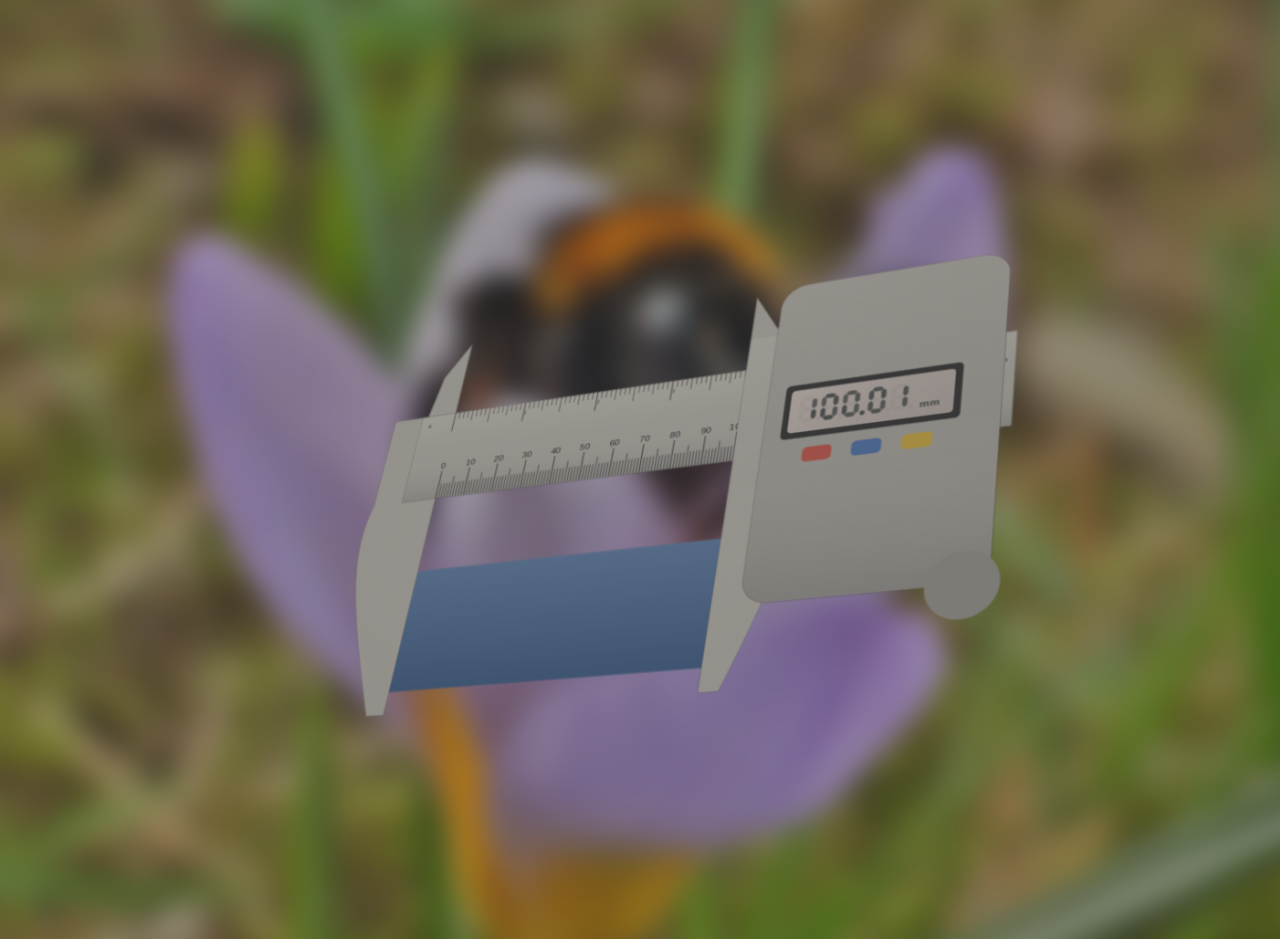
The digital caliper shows 100.01 mm
